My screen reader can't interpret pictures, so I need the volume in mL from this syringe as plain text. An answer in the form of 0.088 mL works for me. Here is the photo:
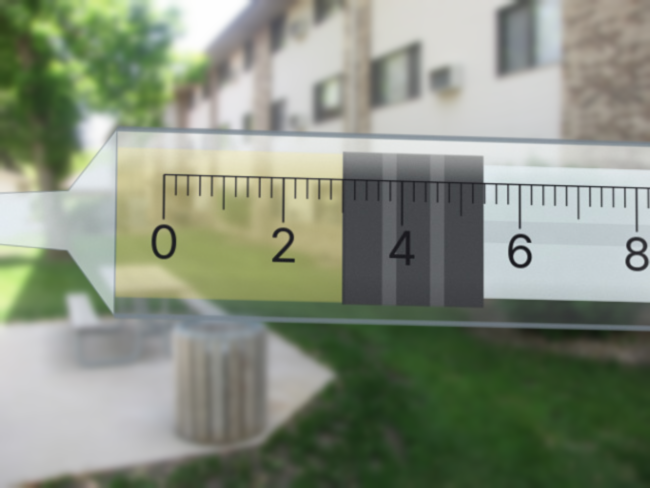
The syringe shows 3 mL
